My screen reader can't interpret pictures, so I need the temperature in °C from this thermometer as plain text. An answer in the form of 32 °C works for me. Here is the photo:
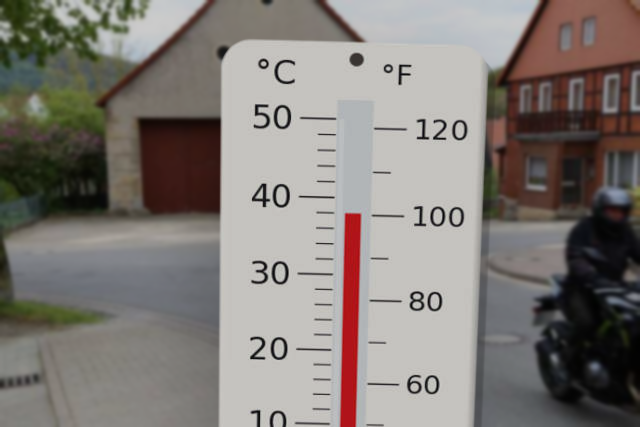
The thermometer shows 38 °C
